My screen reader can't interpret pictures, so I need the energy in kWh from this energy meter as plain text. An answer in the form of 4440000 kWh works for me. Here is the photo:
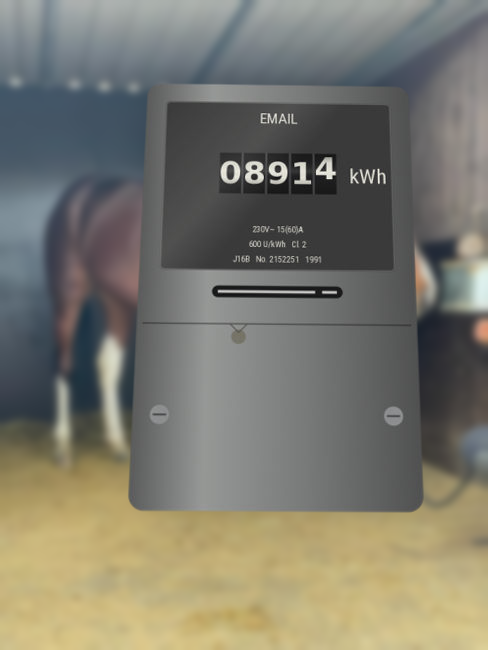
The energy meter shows 8914 kWh
